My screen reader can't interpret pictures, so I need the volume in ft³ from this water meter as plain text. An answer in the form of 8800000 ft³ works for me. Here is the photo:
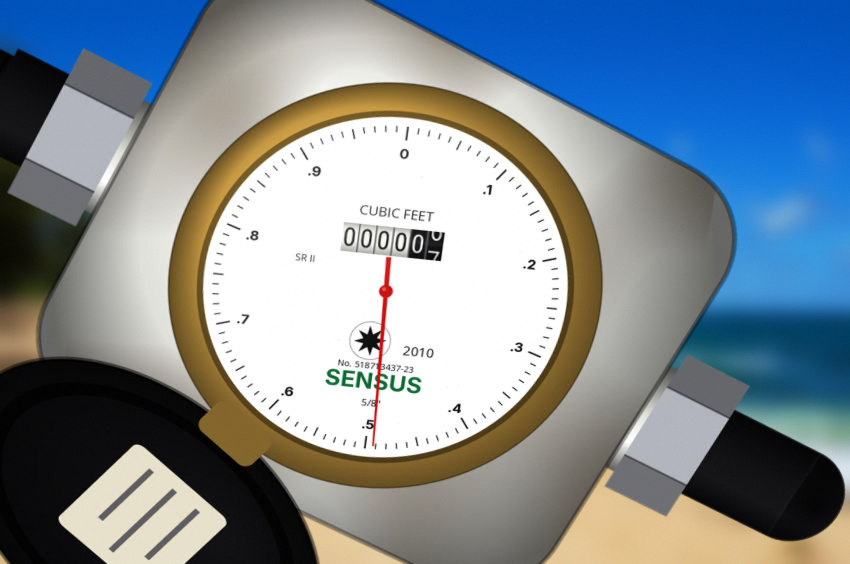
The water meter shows 6.49 ft³
